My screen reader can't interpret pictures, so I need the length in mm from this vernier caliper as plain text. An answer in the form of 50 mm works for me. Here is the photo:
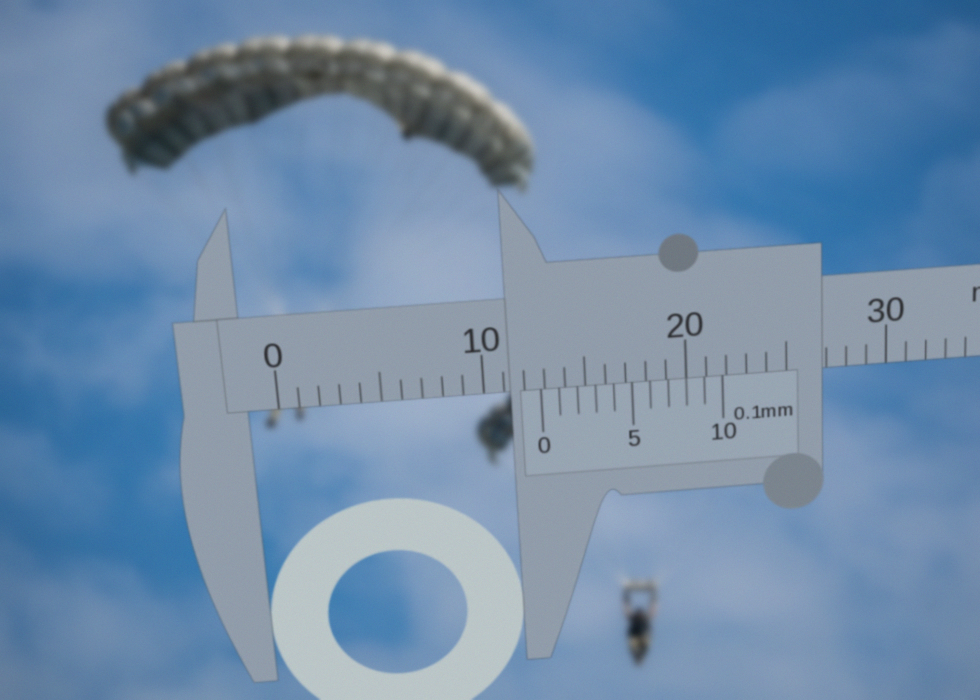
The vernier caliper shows 12.8 mm
